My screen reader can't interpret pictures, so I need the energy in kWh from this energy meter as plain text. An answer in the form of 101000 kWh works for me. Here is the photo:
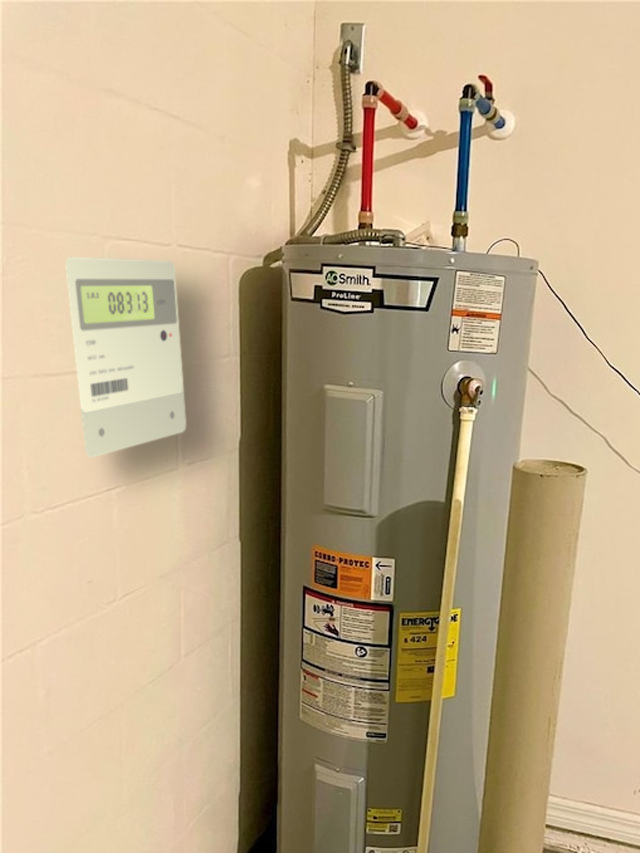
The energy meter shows 8313 kWh
